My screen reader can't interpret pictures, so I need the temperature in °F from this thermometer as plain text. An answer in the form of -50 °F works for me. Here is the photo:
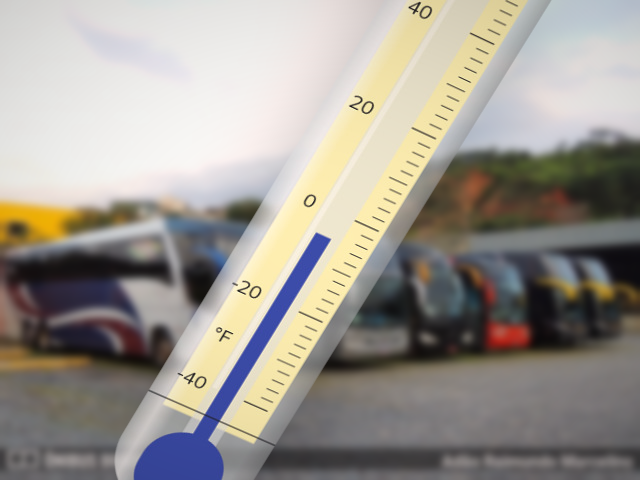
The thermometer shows -5 °F
